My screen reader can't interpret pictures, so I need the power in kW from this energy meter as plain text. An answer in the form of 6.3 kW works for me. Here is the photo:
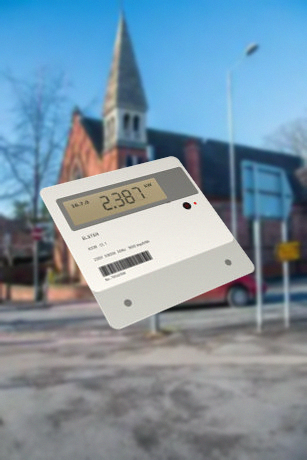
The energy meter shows 2.387 kW
